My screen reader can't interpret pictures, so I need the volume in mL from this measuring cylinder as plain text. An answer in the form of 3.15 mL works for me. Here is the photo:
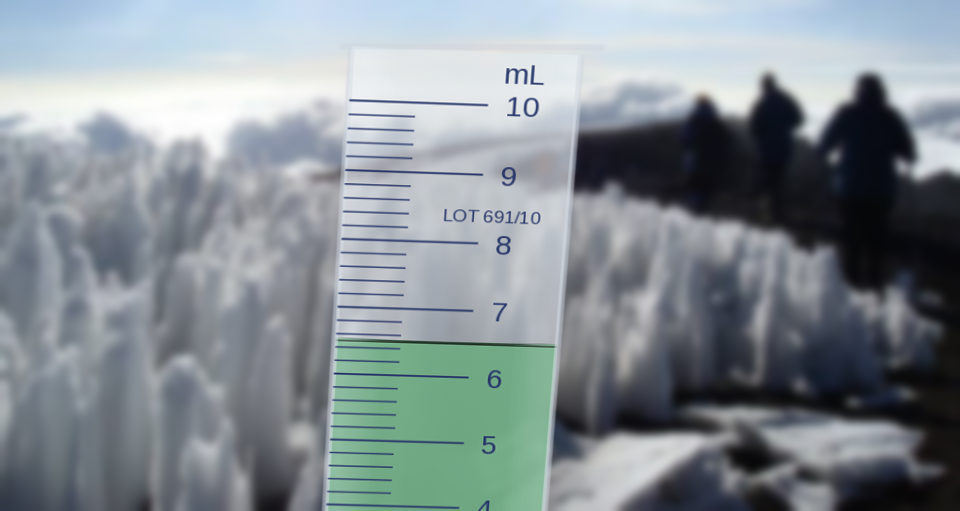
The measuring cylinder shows 6.5 mL
